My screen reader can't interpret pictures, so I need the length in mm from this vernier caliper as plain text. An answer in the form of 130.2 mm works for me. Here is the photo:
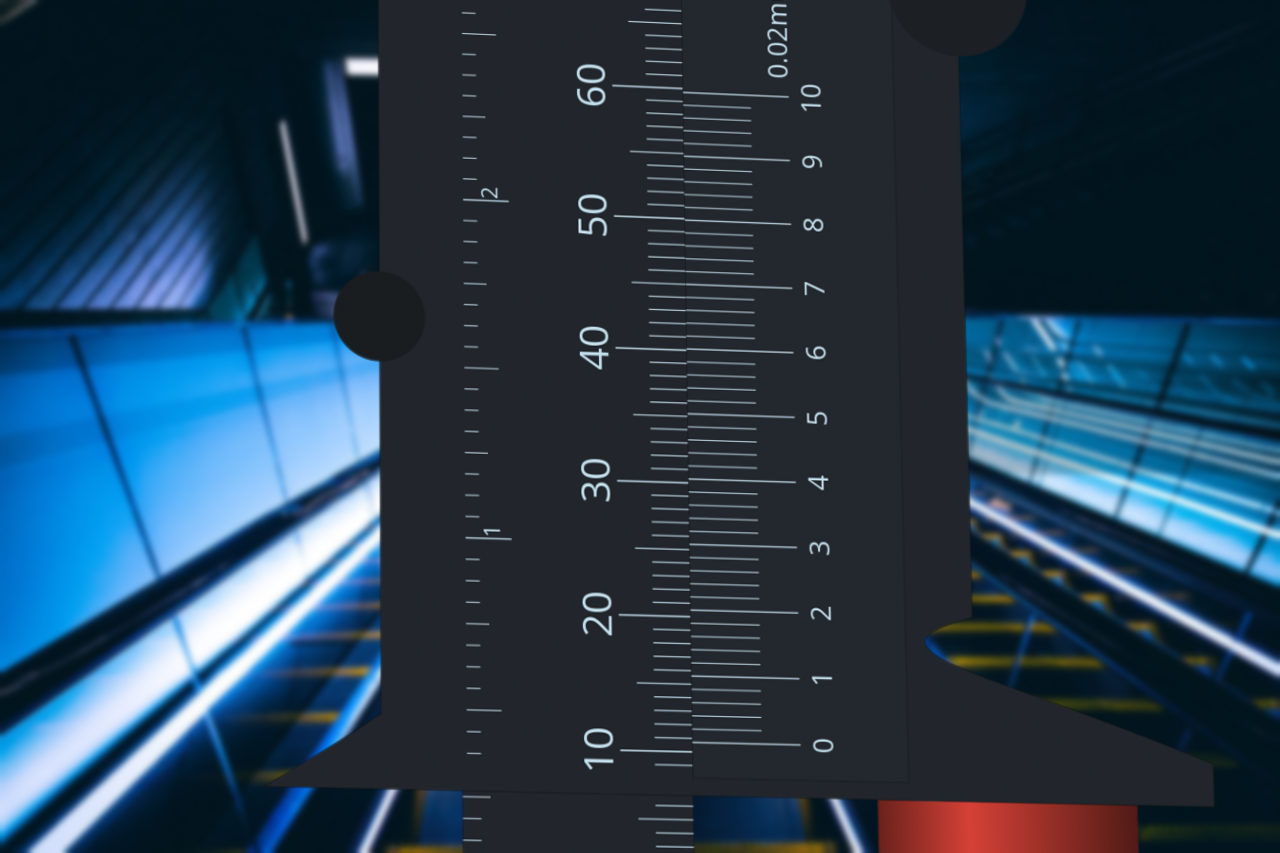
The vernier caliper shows 10.7 mm
